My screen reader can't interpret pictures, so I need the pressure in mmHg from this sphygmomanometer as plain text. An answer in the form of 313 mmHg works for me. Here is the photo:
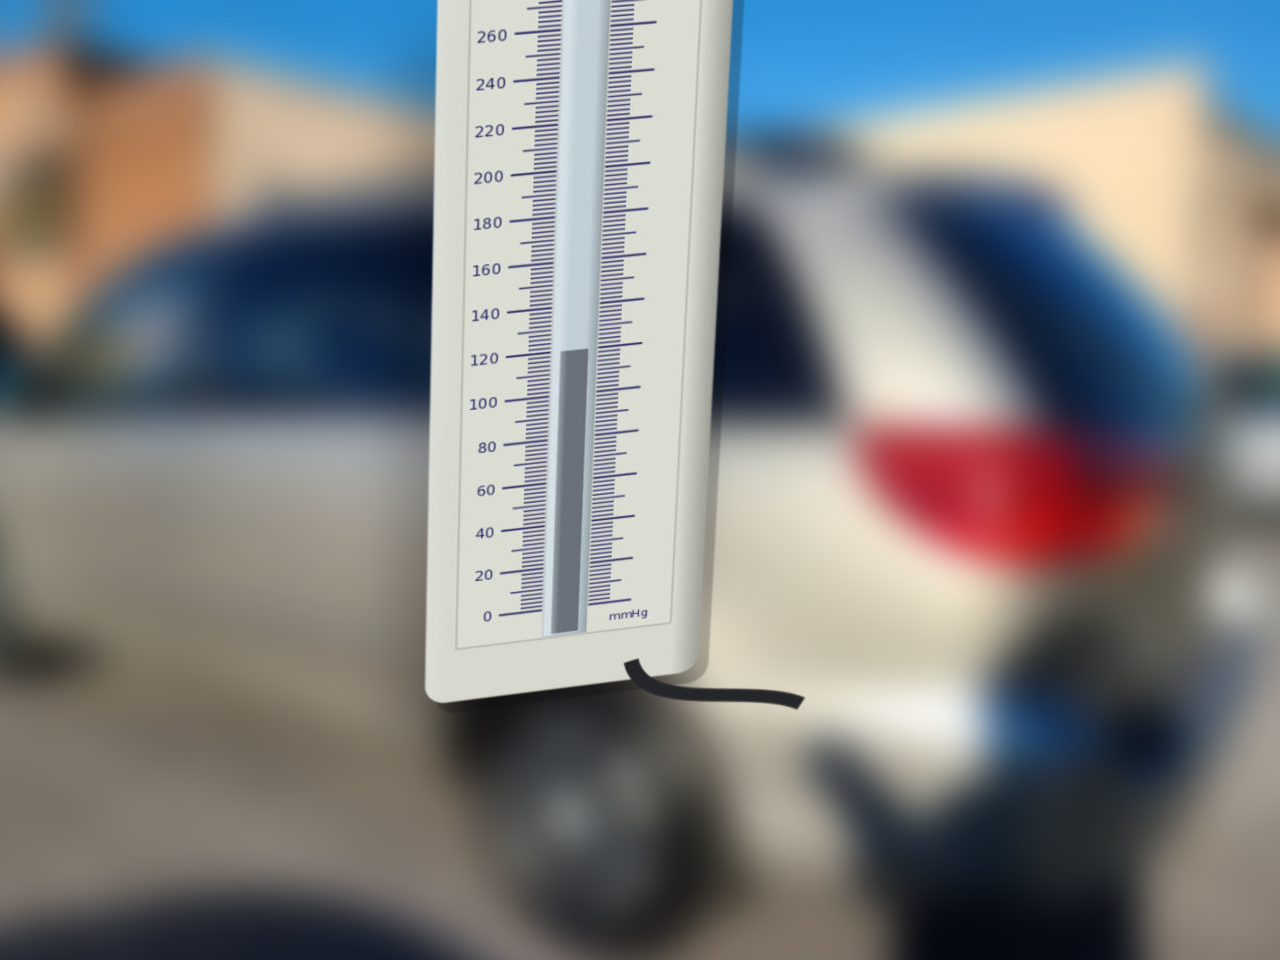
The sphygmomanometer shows 120 mmHg
